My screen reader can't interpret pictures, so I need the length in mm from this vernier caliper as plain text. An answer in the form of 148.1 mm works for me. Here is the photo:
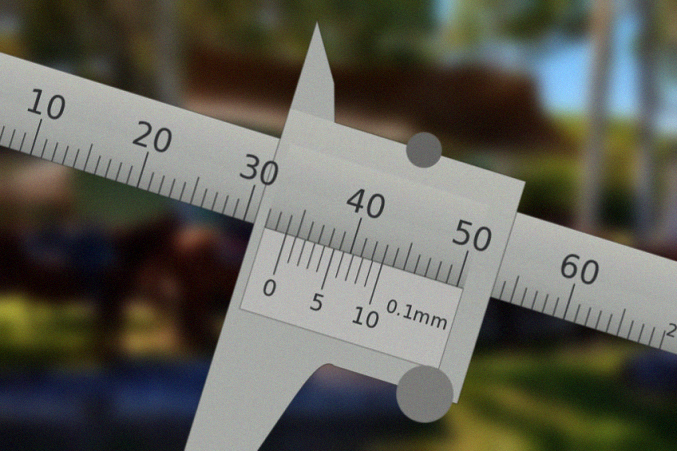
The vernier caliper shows 34.0 mm
